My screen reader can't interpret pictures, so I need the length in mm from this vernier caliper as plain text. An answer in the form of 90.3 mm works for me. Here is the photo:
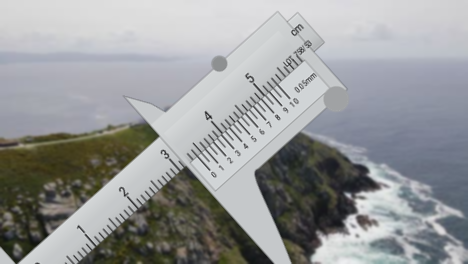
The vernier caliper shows 34.0 mm
